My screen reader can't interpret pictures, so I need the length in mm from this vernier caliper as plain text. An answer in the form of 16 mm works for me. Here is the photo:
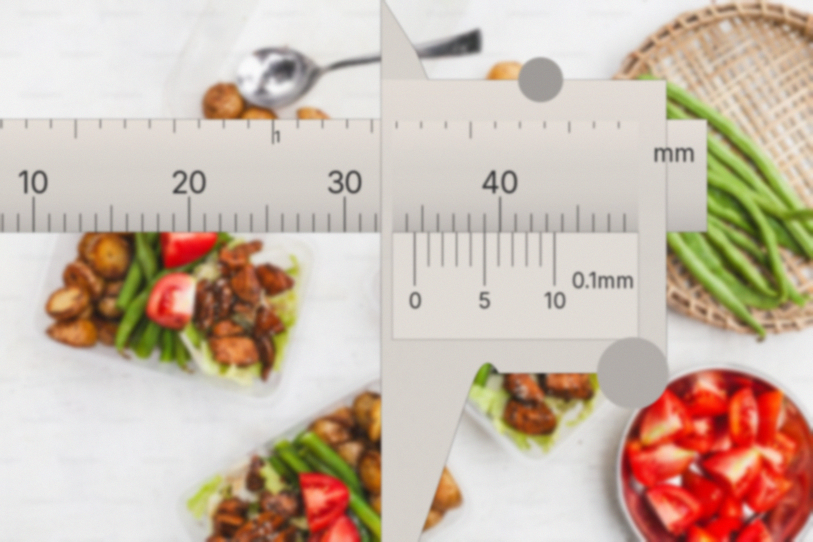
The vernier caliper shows 34.5 mm
